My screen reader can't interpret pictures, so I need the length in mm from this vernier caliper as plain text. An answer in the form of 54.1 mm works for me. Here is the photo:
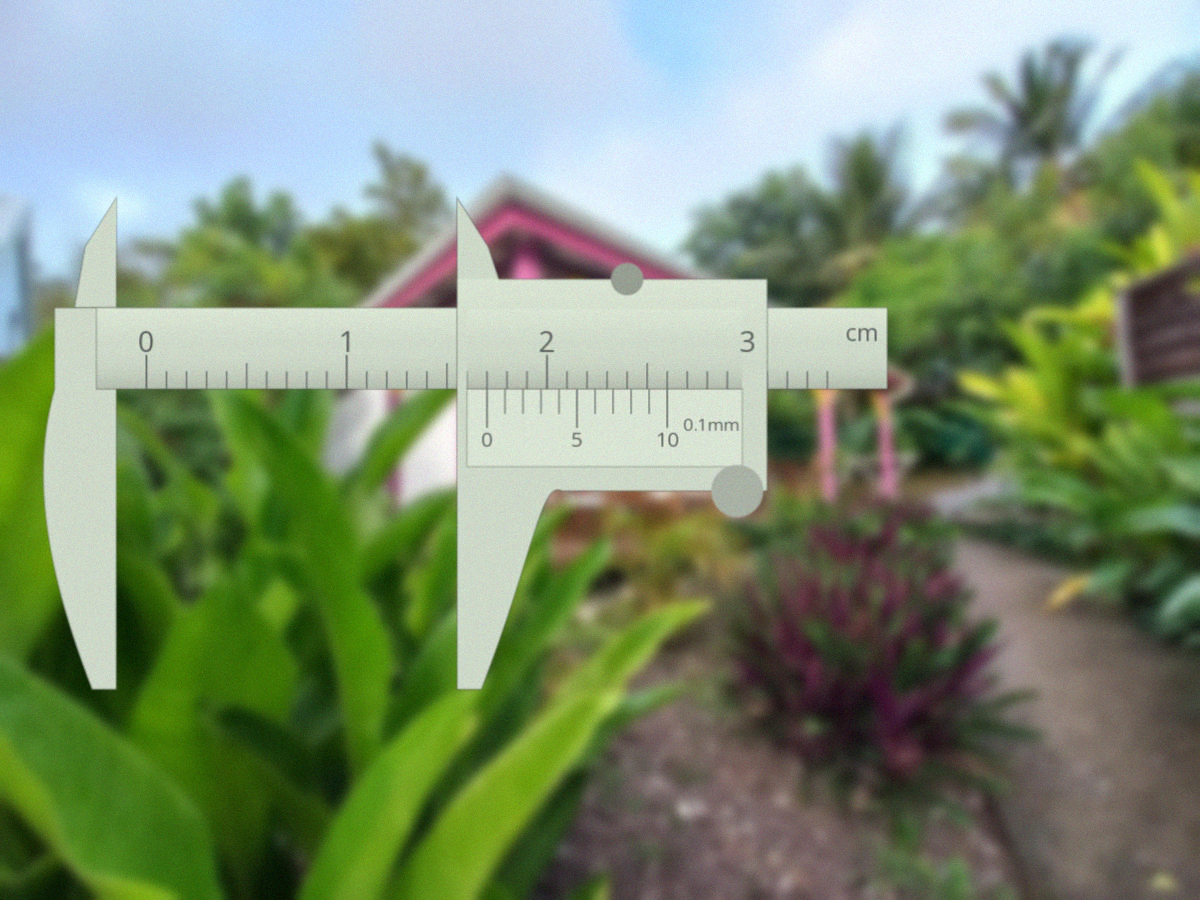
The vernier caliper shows 17.0 mm
